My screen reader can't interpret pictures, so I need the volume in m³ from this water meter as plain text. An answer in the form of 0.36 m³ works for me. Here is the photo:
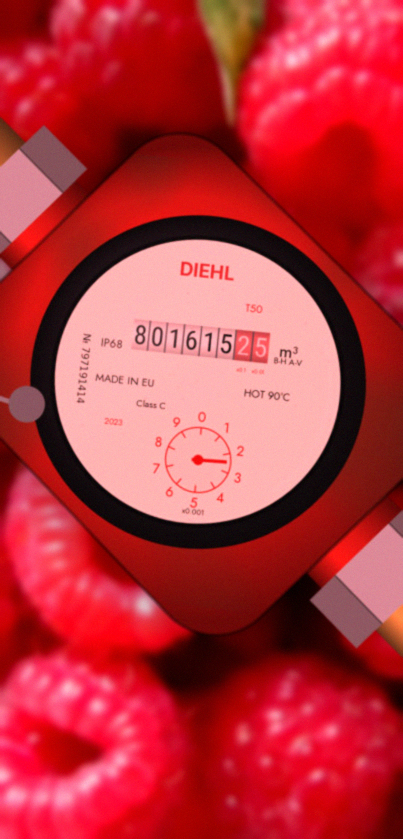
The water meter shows 801615.252 m³
